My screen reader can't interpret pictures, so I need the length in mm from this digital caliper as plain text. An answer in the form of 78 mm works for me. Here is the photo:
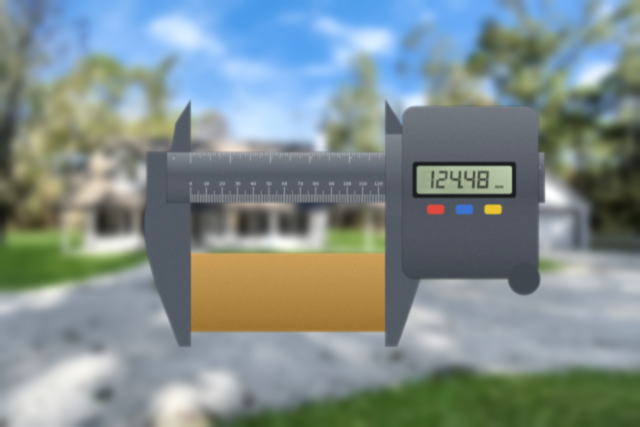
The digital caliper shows 124.48 mm
